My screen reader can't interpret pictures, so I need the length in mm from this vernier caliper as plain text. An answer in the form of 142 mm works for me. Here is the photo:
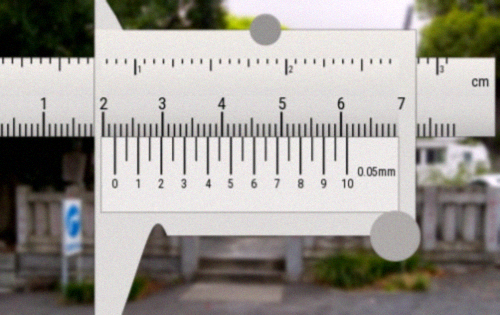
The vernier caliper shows 22.0 mm
